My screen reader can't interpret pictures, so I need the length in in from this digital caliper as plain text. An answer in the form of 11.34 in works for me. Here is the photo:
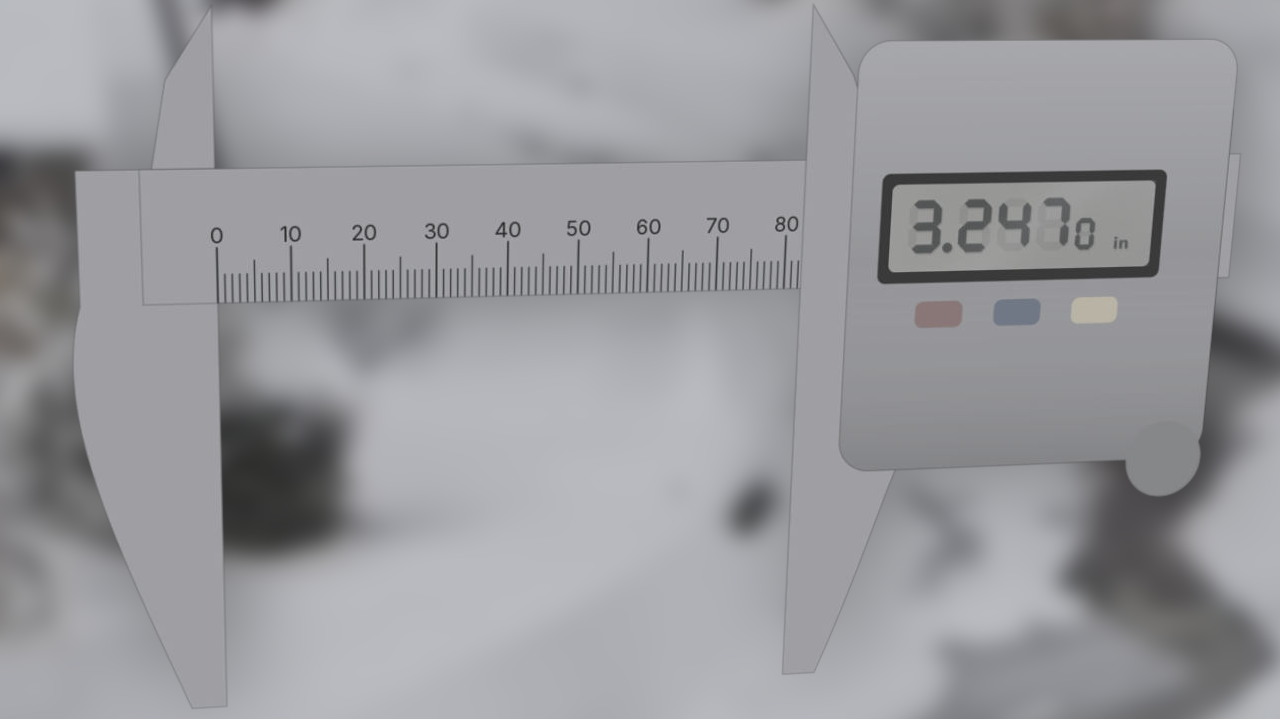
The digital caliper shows 3.2470 in
